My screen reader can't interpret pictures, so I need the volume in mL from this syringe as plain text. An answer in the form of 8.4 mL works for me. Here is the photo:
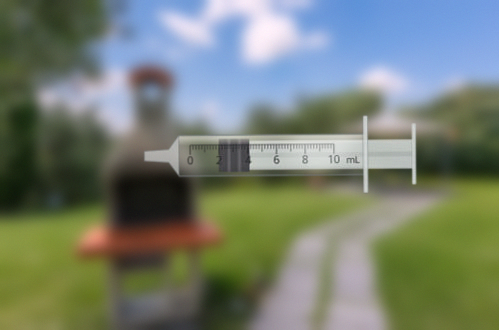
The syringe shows 2 mL
